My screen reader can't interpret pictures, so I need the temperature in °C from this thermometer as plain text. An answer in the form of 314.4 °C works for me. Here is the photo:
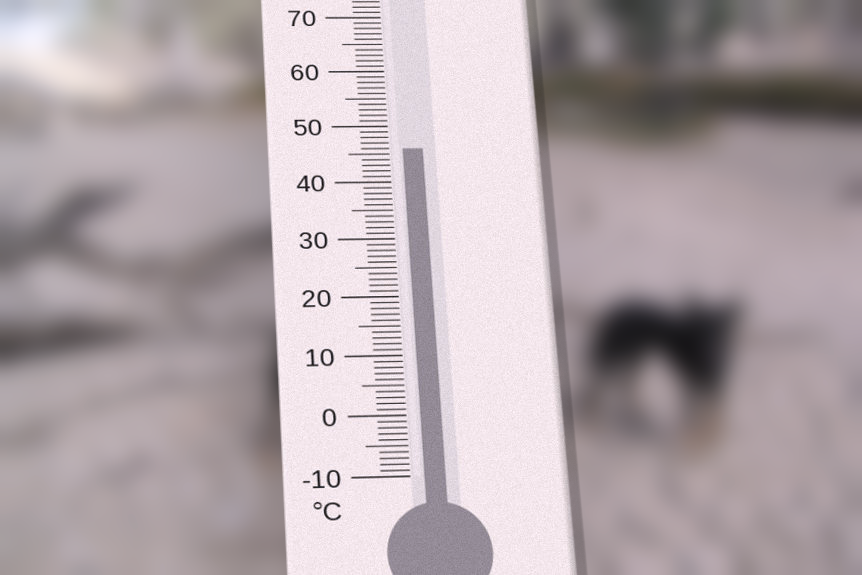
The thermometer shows 46 °C
